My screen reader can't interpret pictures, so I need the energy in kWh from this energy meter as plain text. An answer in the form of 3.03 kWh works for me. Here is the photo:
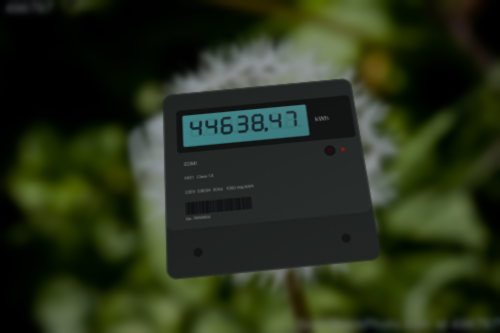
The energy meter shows 44638.47 kWh
